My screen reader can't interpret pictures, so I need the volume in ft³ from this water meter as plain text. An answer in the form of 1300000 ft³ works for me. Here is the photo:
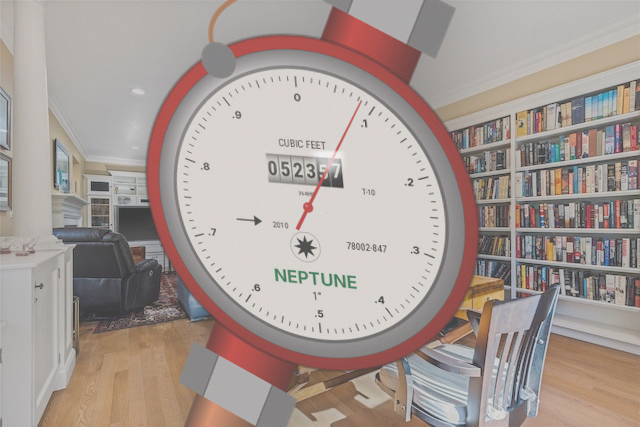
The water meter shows 52357.08 ft³
